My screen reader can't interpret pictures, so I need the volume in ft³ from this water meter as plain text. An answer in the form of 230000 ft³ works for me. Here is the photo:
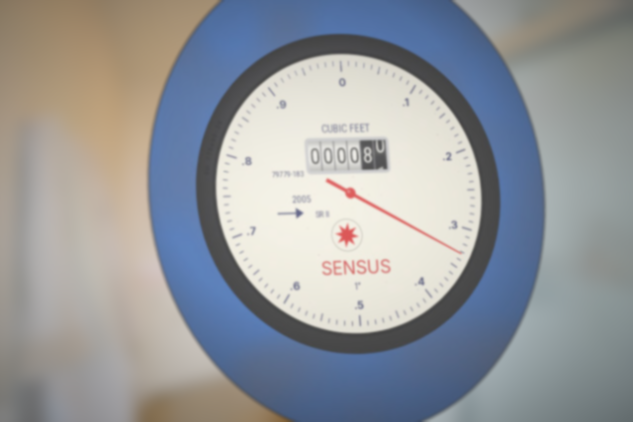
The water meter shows 80.33 ft³
